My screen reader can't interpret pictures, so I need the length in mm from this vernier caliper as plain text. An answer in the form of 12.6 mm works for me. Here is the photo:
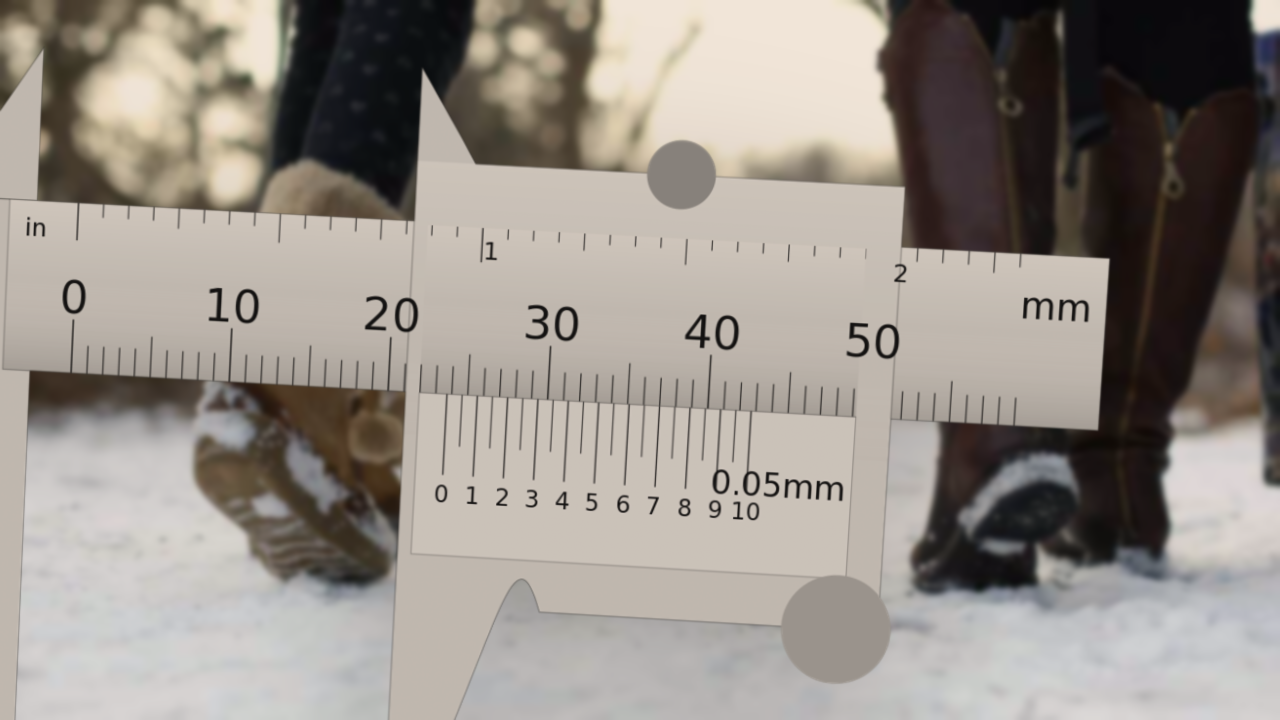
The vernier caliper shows 23.7 mm
